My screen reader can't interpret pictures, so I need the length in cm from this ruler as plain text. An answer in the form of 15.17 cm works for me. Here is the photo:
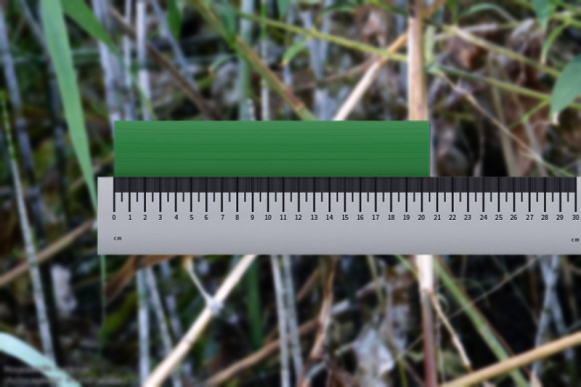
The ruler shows 20.5 cm
